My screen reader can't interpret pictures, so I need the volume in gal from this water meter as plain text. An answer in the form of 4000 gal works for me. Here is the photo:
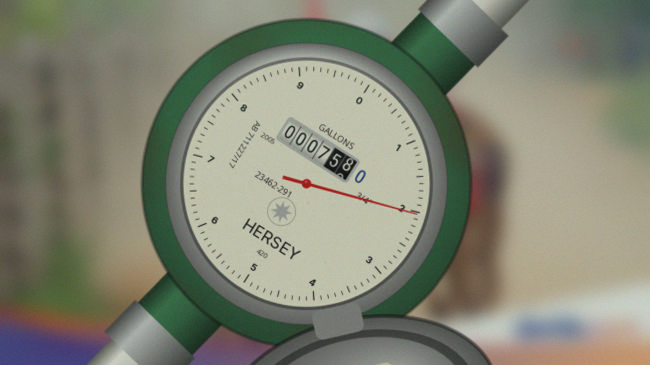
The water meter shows 7582.0 gal
